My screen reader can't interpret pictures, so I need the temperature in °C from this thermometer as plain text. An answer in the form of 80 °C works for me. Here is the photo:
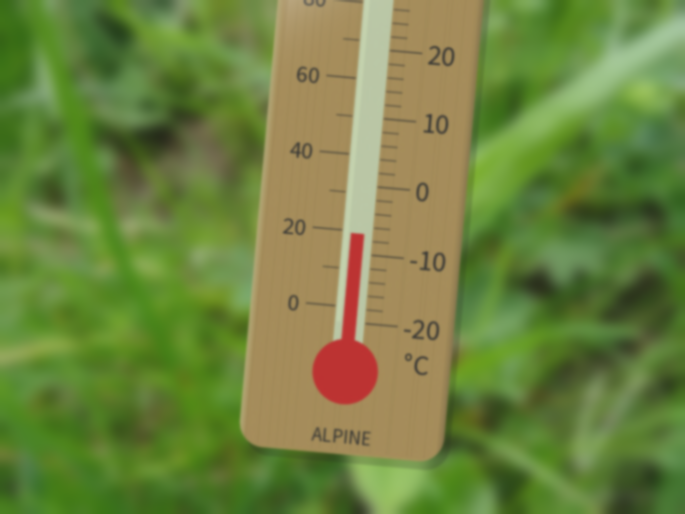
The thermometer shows -7 °C
